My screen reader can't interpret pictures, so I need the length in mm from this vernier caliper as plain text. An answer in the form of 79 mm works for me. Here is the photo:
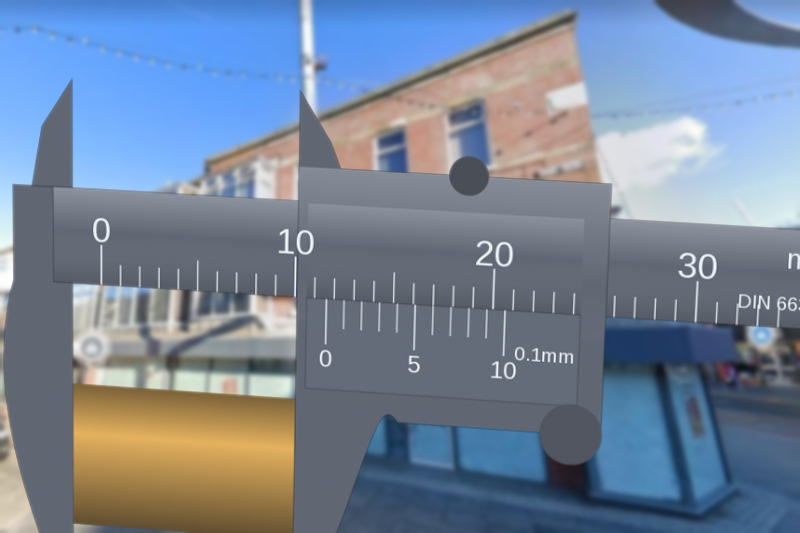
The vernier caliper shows 11.6 mm
